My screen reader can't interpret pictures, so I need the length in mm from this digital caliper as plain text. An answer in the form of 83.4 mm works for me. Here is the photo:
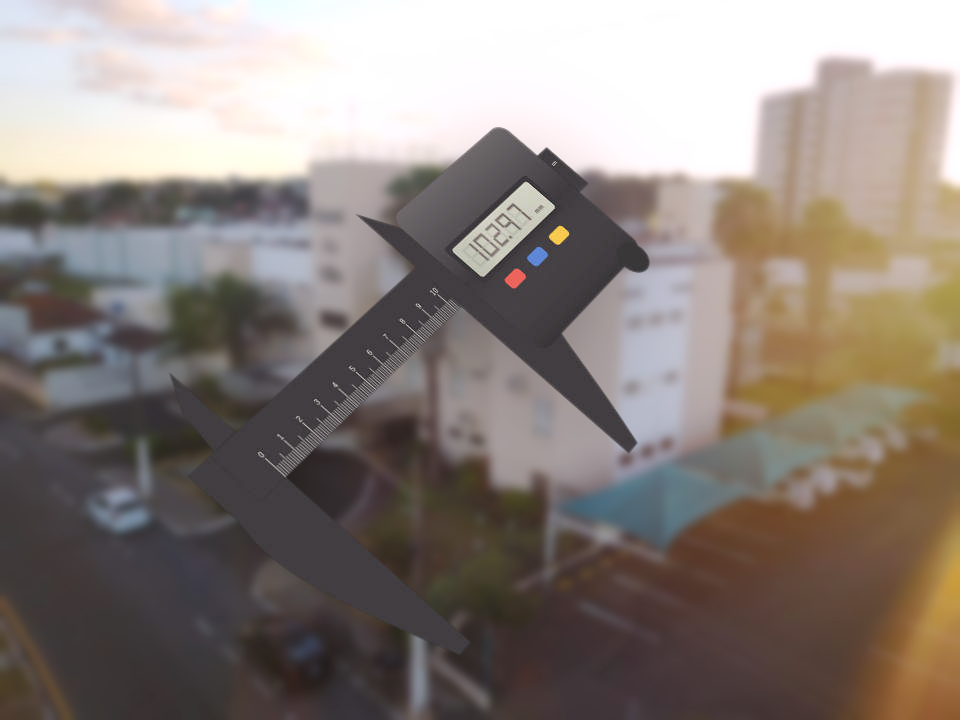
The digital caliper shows 102.97 mm
